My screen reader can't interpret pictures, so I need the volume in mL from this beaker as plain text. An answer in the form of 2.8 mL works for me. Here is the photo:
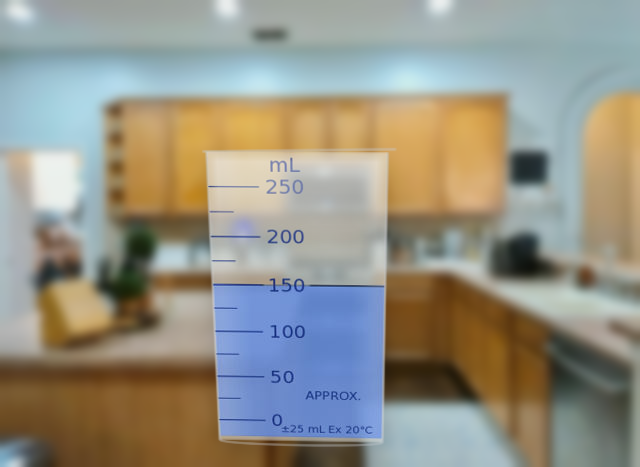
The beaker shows 150 mL
